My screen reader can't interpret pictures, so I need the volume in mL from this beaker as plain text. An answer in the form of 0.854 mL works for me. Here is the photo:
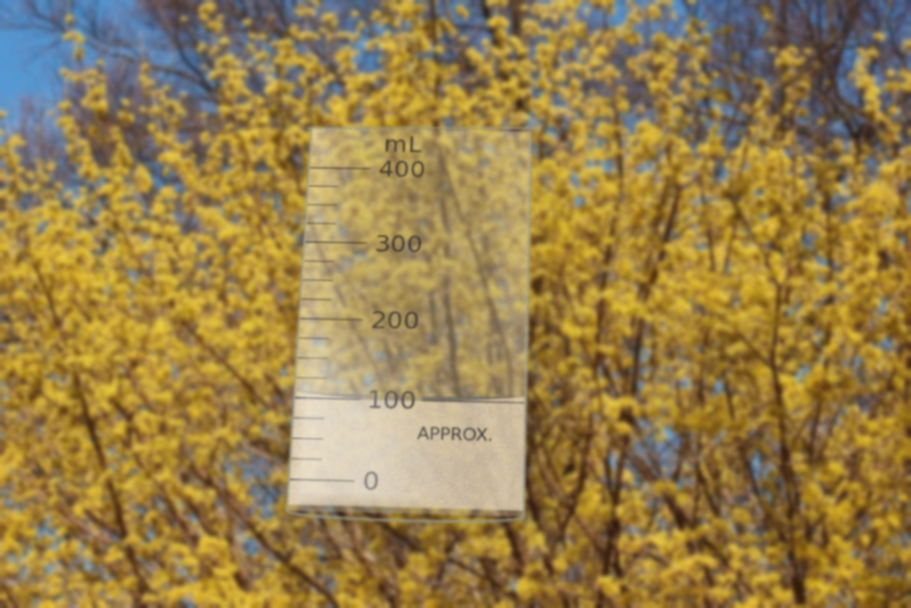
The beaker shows 100 mL
